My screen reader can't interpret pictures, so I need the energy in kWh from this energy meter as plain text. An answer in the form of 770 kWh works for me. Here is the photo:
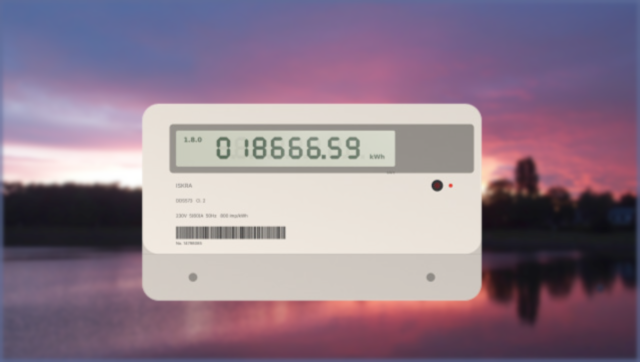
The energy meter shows 18666.59 kWh
